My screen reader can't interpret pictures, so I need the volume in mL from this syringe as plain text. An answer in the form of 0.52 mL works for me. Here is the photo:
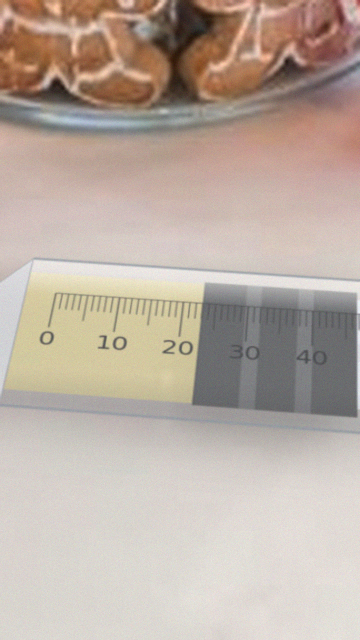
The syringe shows 23 mL
